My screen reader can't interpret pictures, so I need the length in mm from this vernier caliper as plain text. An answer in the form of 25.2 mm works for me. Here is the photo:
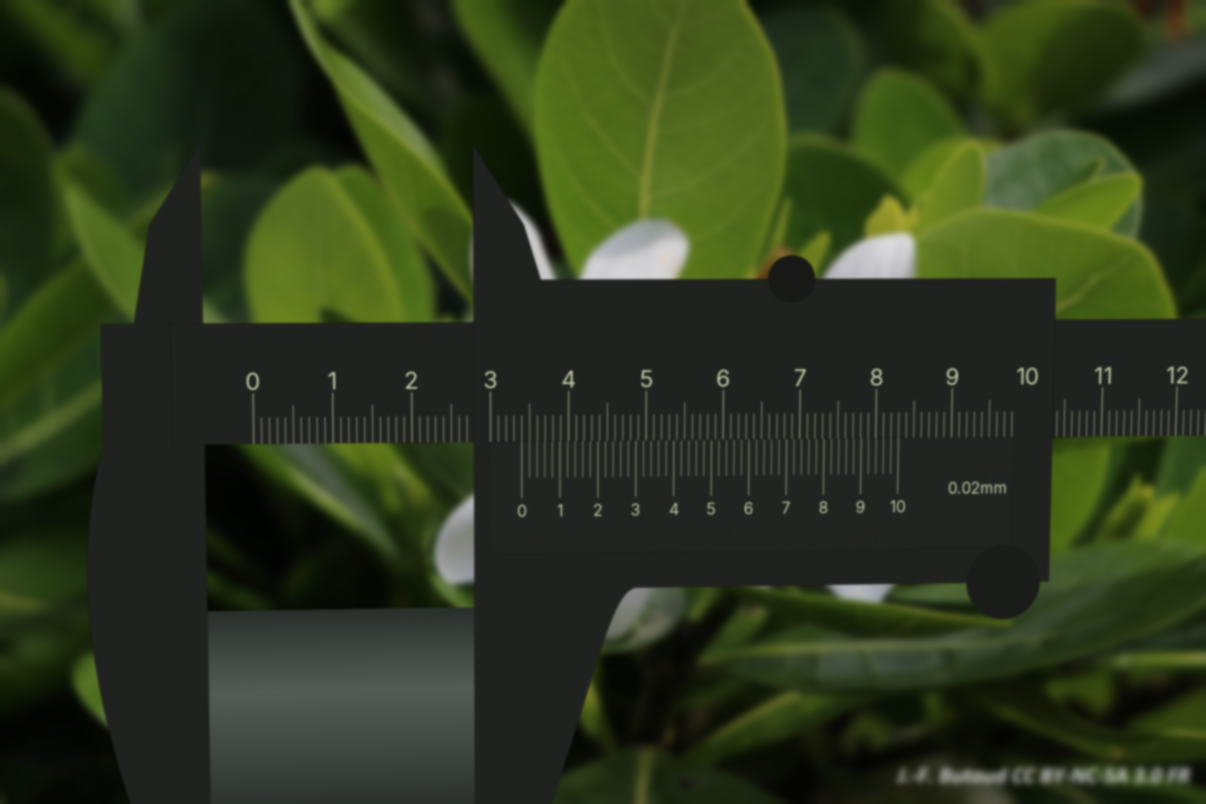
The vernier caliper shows 34.0 mm
